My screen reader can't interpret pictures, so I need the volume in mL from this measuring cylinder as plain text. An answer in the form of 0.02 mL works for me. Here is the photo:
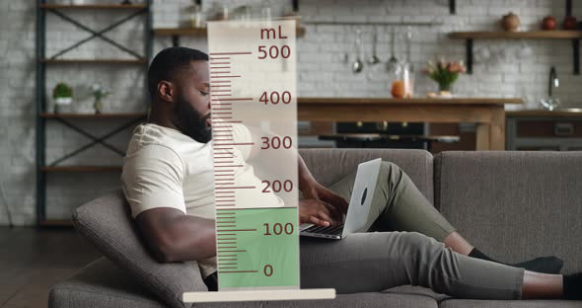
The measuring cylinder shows 150 mL
